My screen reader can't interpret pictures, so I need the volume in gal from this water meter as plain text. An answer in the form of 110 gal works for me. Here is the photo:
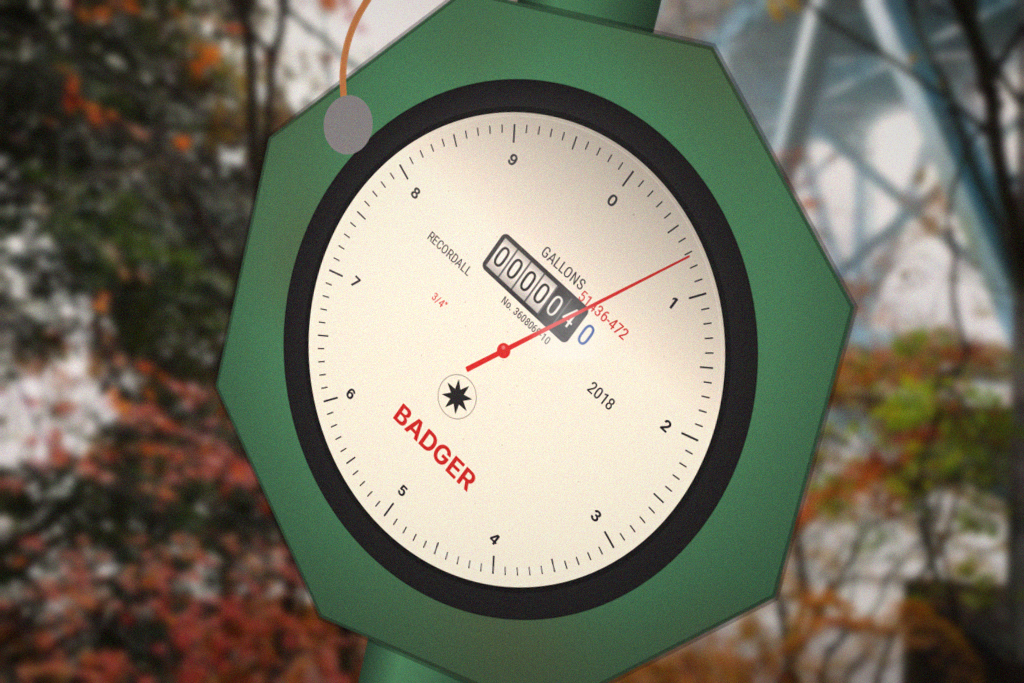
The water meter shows 40.7 gal
